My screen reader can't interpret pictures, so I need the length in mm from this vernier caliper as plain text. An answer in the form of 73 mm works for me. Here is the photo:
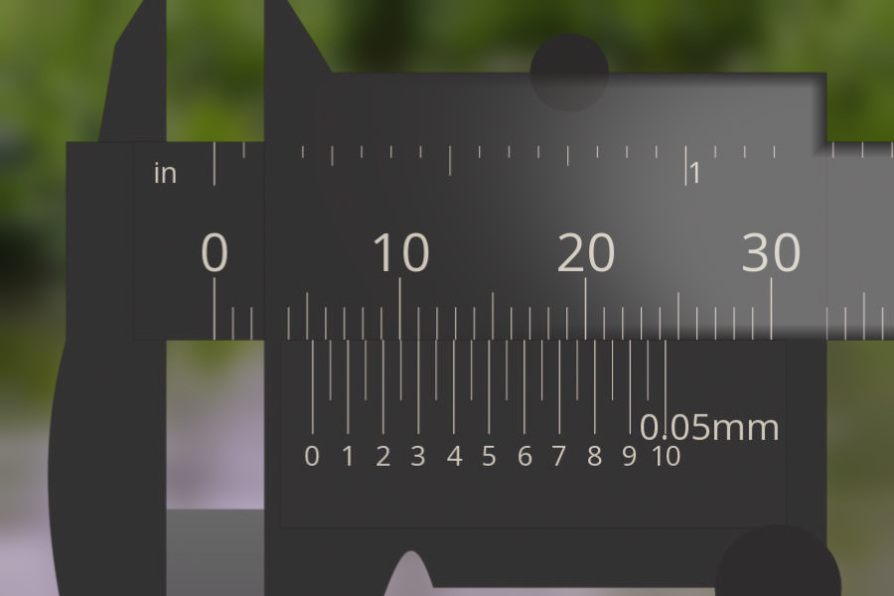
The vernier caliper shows 5.3 mm
